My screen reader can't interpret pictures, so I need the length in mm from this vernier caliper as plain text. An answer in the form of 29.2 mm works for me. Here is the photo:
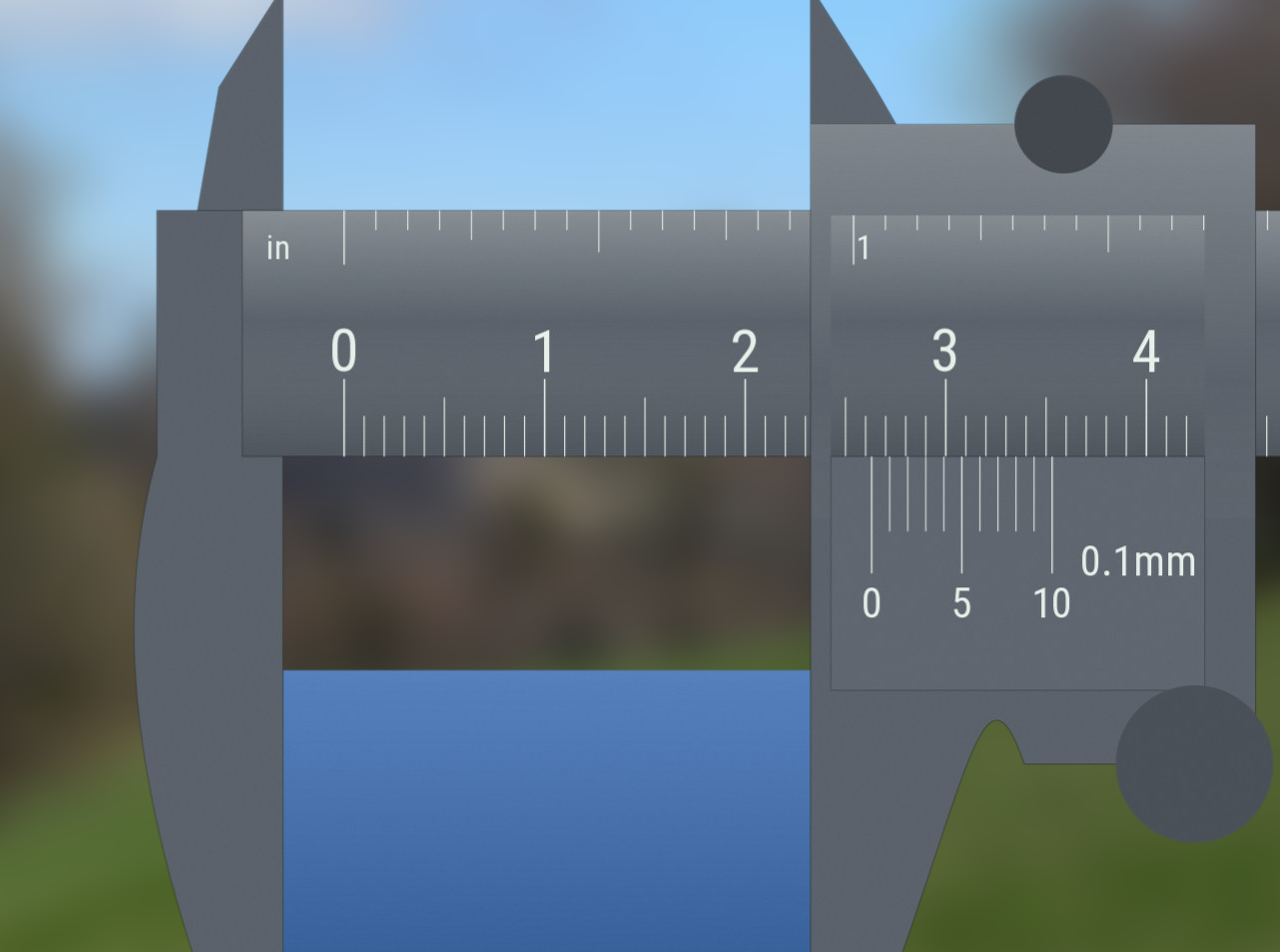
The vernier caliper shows 26.3 mm
